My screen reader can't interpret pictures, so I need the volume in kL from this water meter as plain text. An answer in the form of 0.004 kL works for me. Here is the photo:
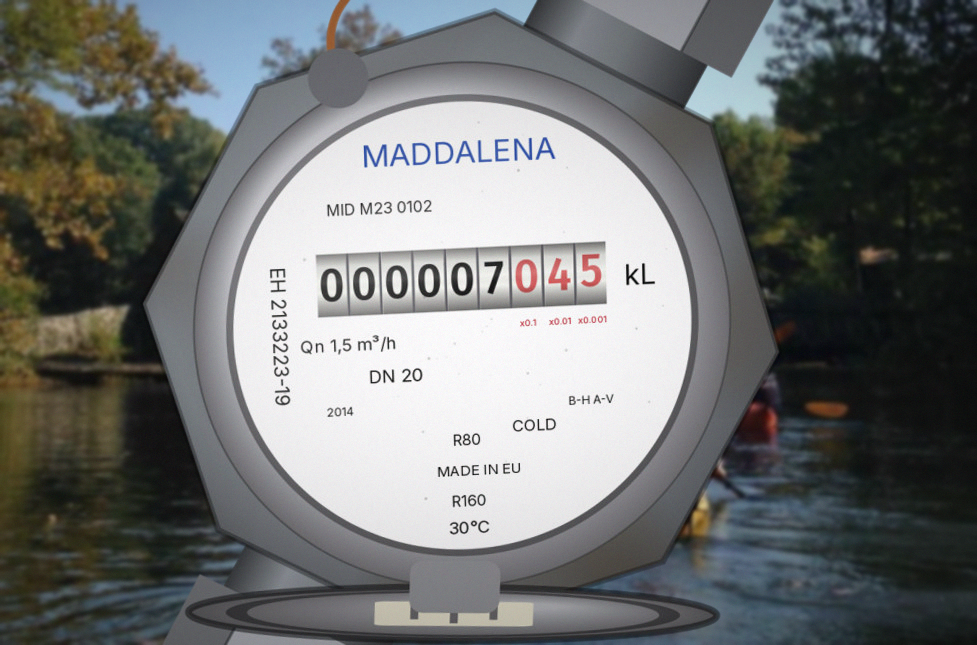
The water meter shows 7.045 kL
